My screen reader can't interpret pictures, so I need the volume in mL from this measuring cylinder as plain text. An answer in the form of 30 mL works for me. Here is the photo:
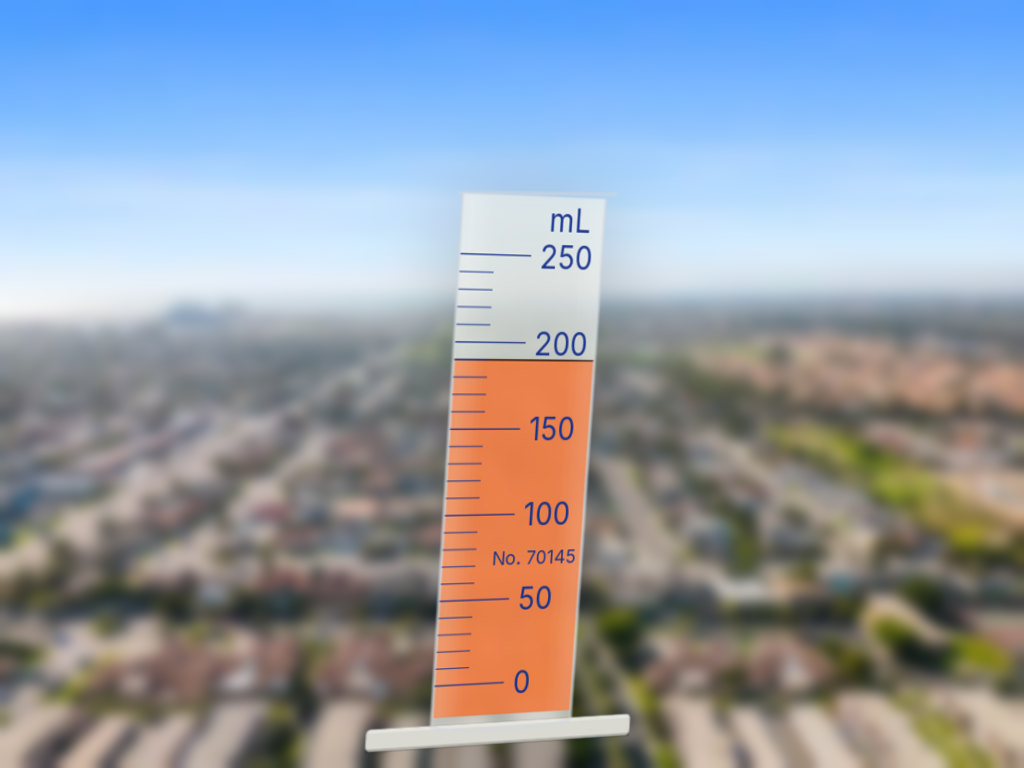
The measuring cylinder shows 190 mL
